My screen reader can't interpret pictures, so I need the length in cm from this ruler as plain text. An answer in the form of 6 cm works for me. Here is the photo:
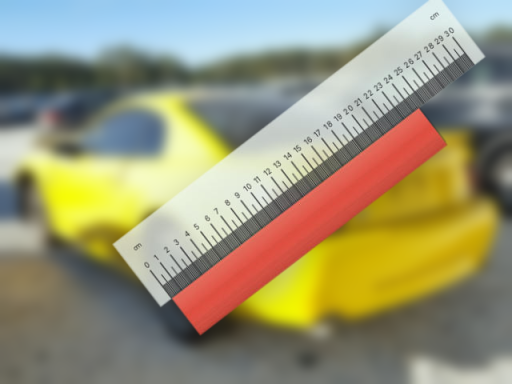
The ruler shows 24.5 cm
